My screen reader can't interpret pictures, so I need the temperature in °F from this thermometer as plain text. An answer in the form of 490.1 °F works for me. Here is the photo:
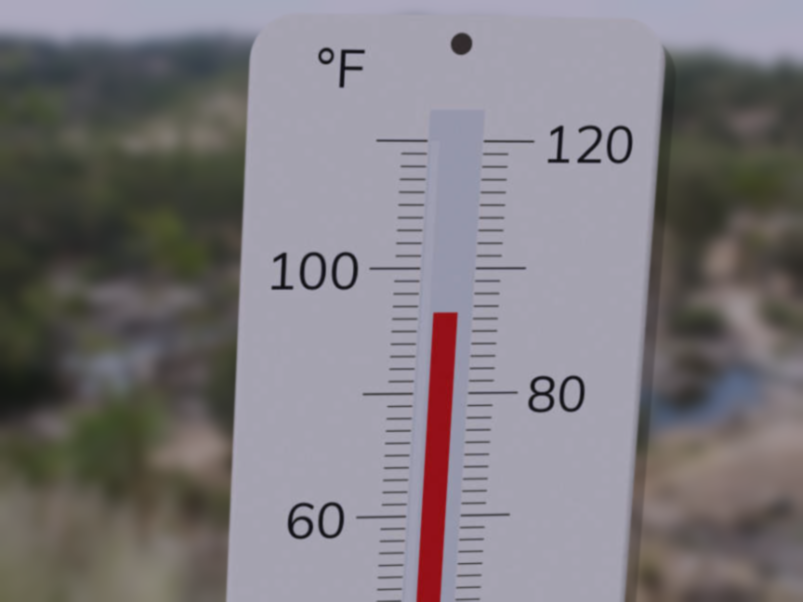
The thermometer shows 93 °F
